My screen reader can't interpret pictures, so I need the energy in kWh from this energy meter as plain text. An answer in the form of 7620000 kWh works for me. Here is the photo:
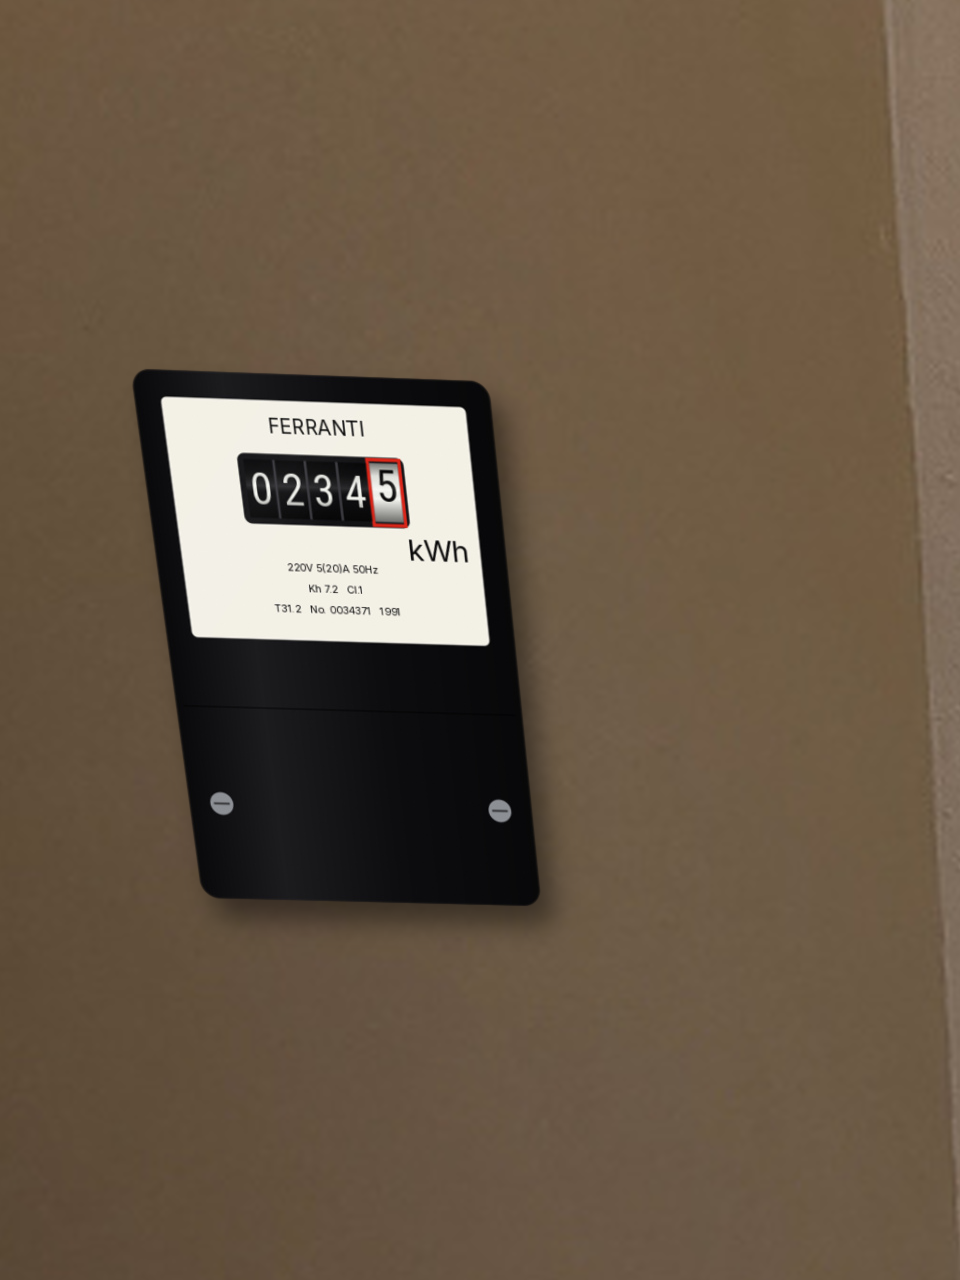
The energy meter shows 234.5 kWh
